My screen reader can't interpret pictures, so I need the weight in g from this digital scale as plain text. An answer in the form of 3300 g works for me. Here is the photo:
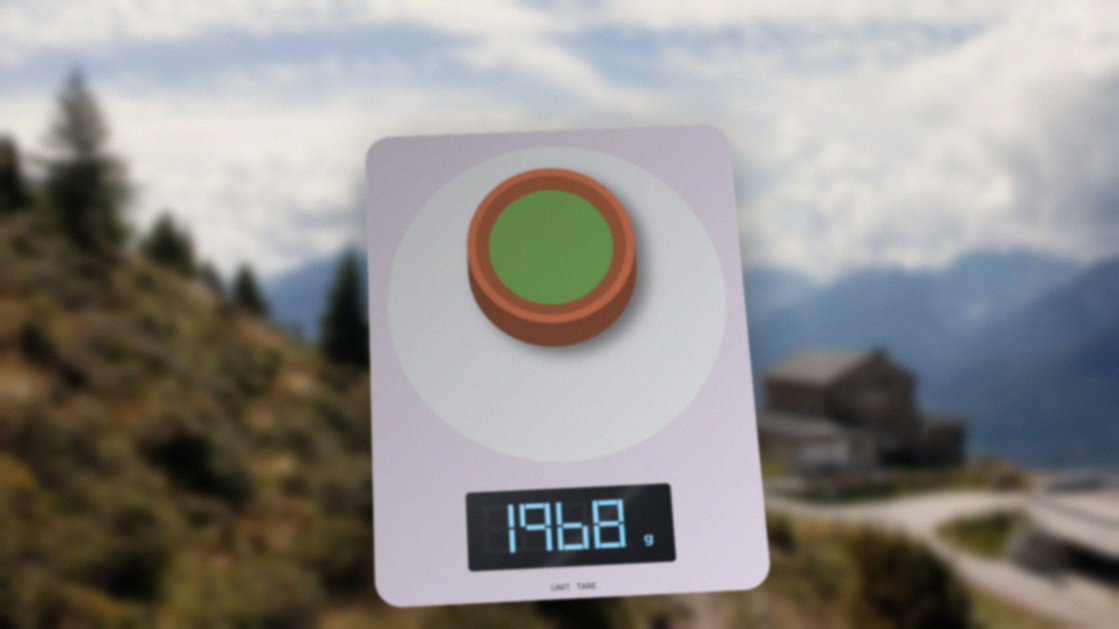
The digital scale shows 1968 g
